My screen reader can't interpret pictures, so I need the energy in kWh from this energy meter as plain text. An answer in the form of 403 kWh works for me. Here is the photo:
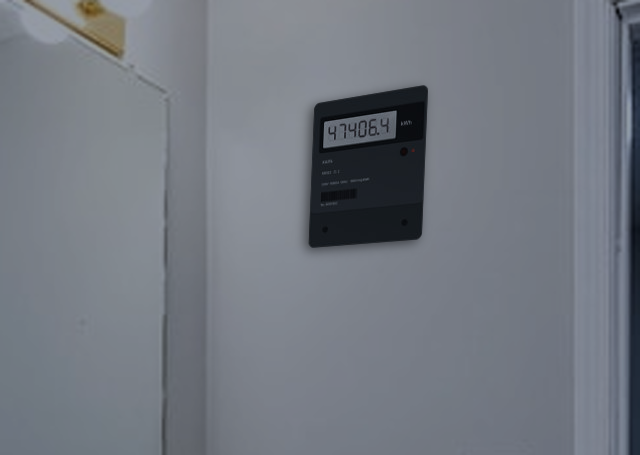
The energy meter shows 47406.4 kWh
